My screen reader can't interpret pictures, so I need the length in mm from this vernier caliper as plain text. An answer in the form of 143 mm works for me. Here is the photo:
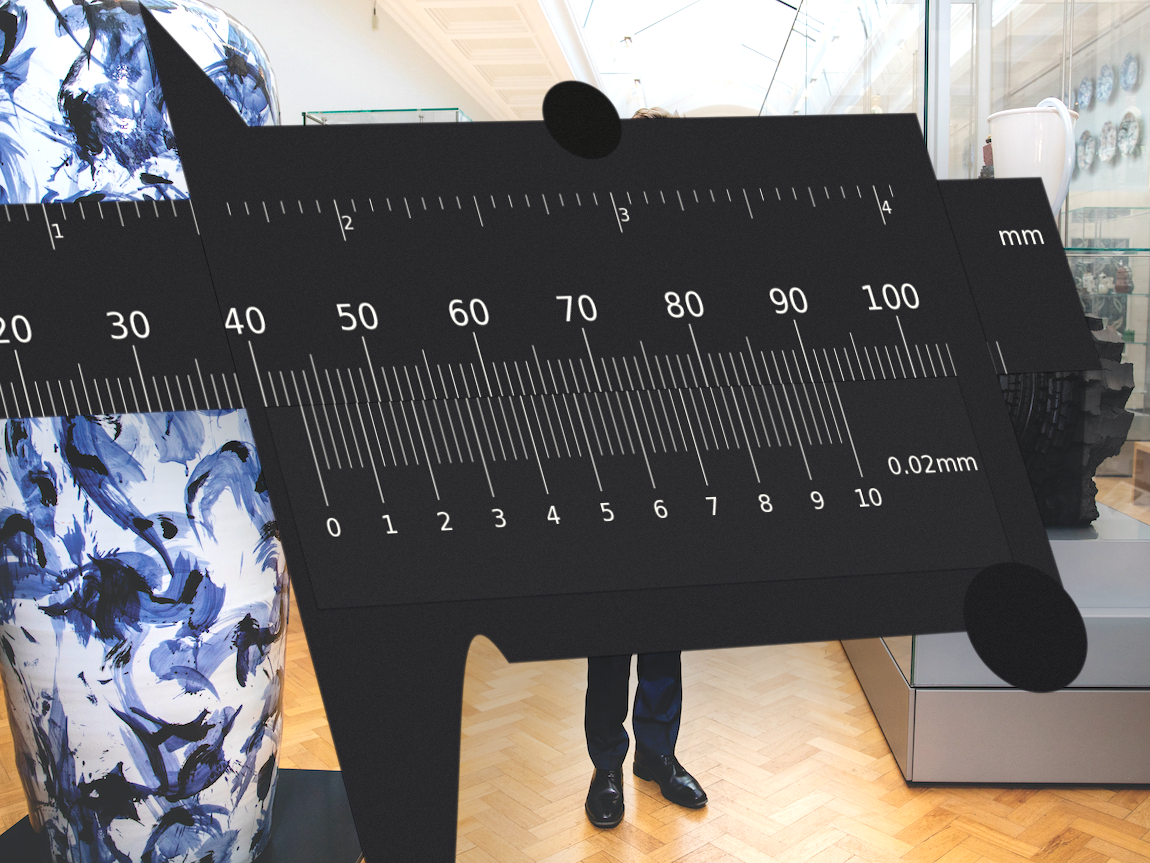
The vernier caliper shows 43.0 mm
